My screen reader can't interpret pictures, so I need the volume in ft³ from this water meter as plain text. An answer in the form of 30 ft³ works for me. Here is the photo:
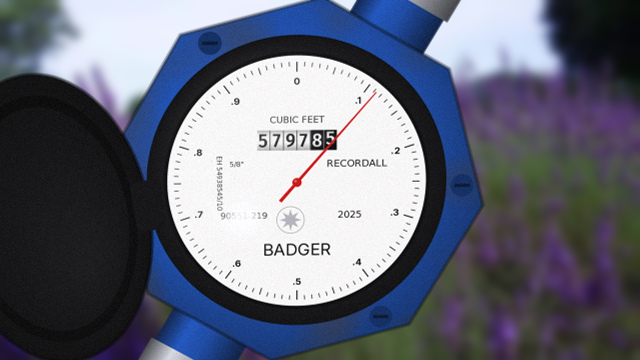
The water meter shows 579785.11 ft³
